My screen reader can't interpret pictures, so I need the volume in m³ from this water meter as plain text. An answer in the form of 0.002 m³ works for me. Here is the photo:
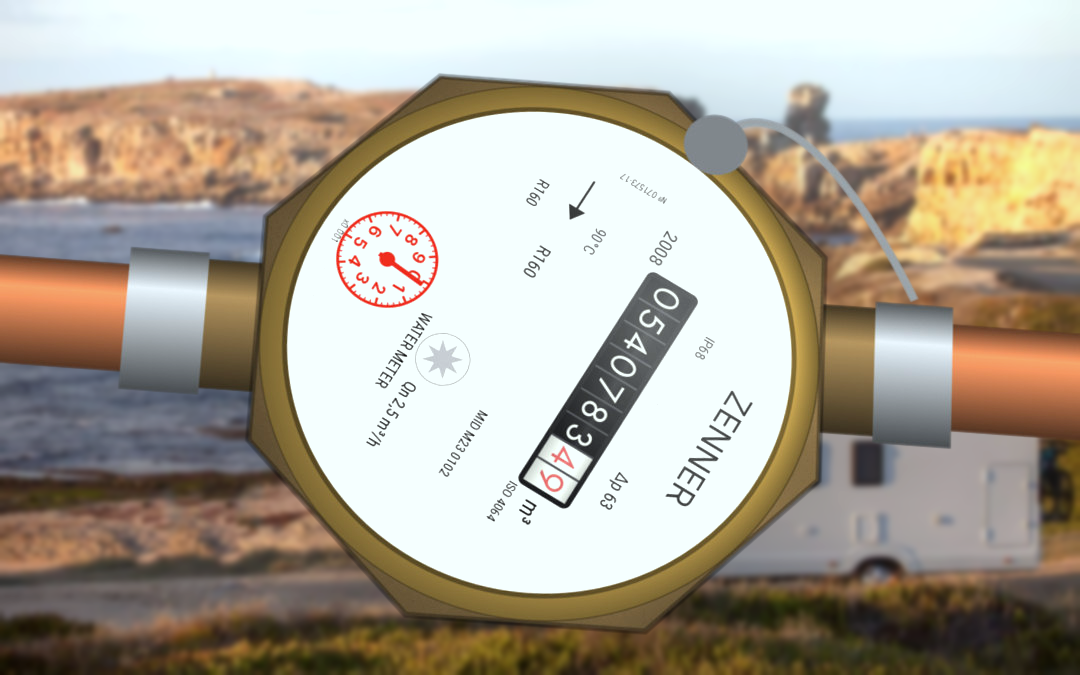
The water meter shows 540783.490 m³
